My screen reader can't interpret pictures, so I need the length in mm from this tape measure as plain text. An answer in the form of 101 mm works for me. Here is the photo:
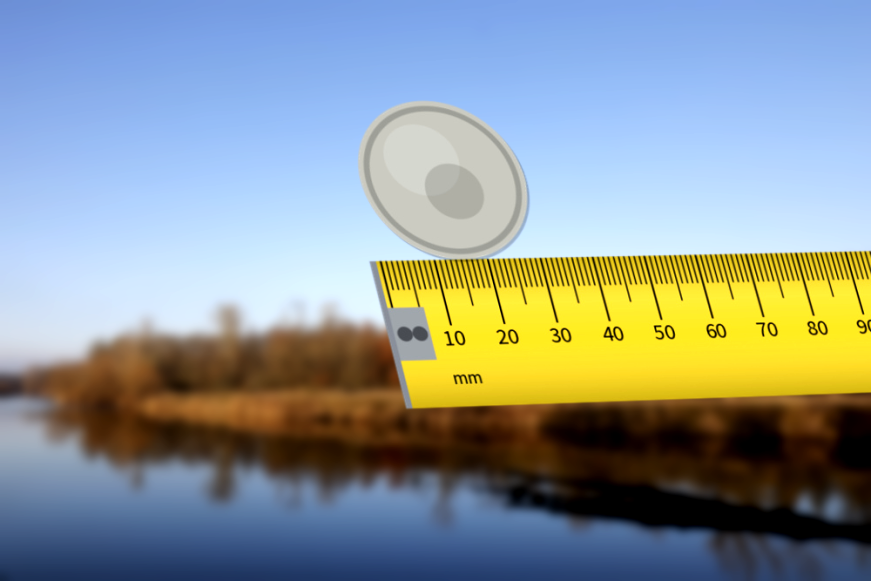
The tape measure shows 31 mm
